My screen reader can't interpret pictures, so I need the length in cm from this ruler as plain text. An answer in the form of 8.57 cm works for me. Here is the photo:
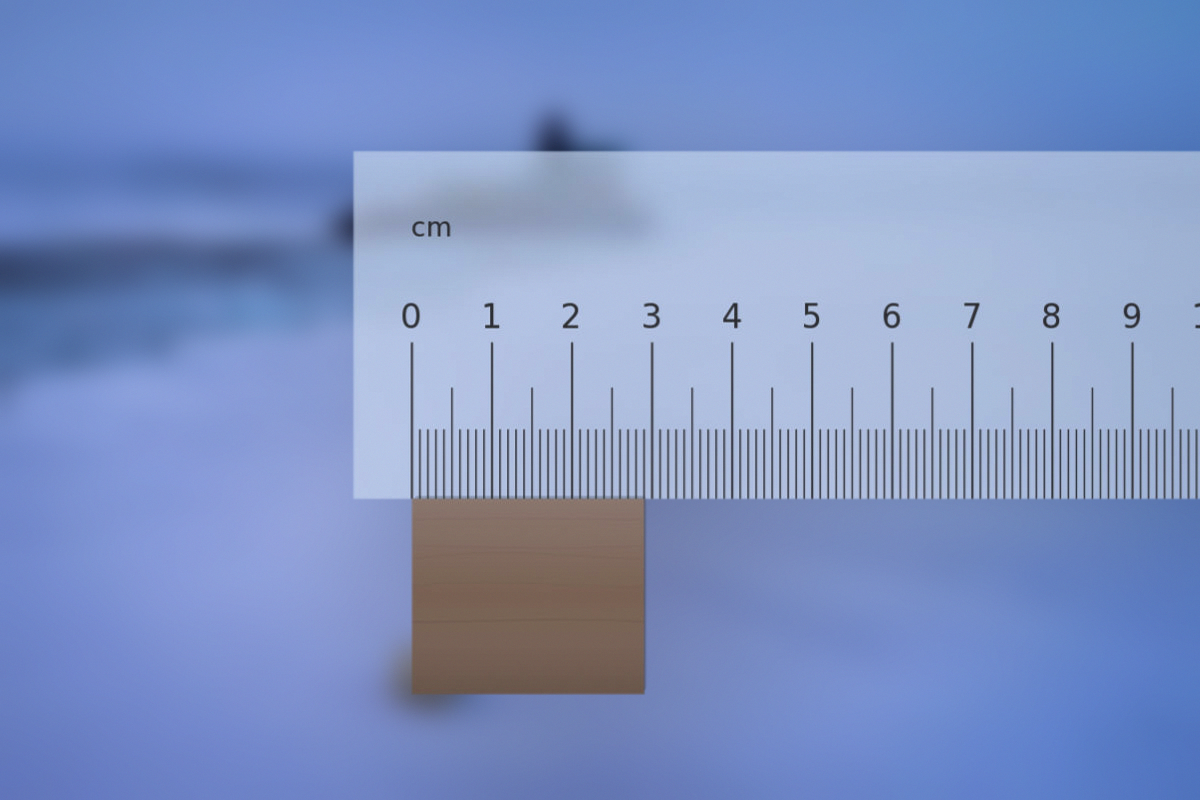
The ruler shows 2.9 cm
